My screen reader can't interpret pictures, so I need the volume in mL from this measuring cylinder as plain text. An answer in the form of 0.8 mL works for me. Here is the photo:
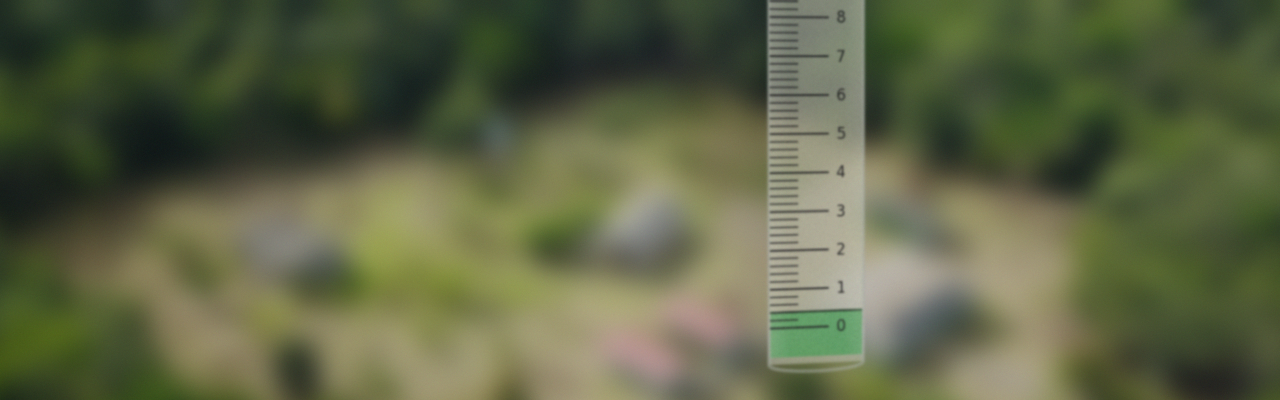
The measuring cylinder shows 0.4 mL
